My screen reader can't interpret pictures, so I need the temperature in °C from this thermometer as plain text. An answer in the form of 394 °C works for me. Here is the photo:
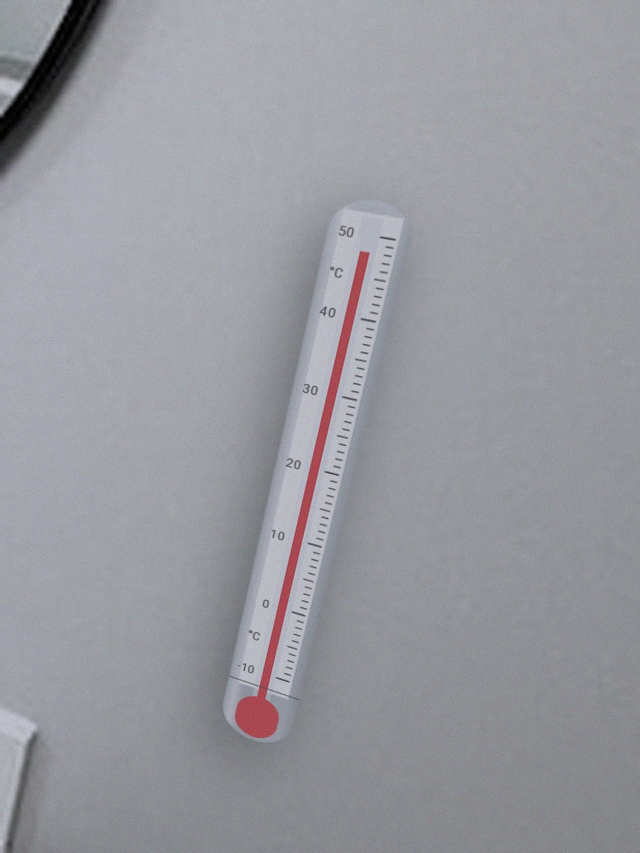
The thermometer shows 48 °C
